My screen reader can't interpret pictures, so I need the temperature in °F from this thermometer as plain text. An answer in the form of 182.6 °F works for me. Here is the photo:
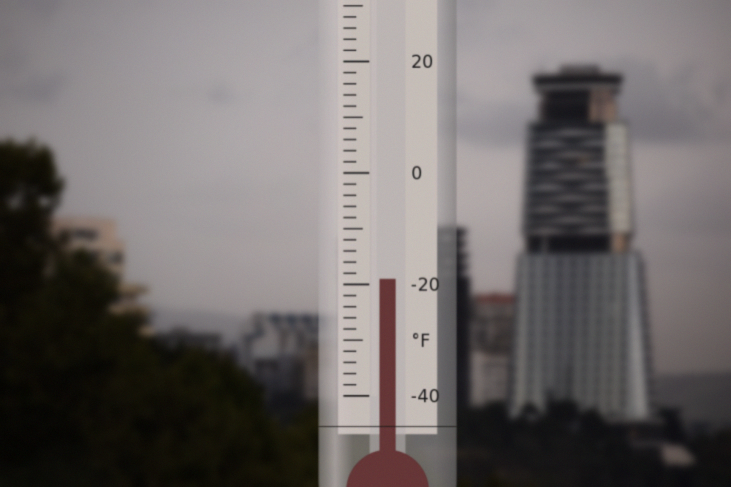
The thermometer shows -19 °F
